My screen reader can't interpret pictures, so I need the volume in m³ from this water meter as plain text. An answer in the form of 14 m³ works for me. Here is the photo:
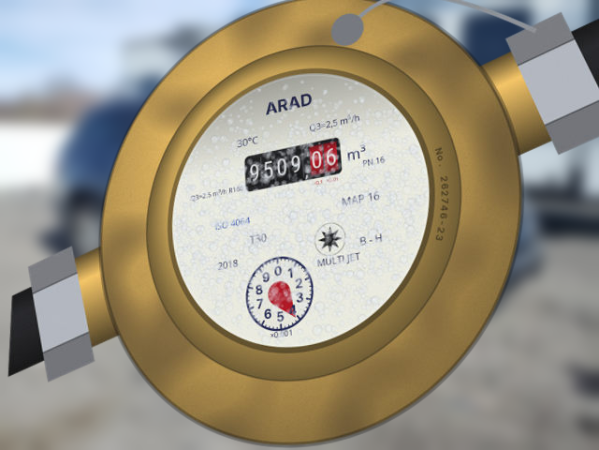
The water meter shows 9509.064 m³
